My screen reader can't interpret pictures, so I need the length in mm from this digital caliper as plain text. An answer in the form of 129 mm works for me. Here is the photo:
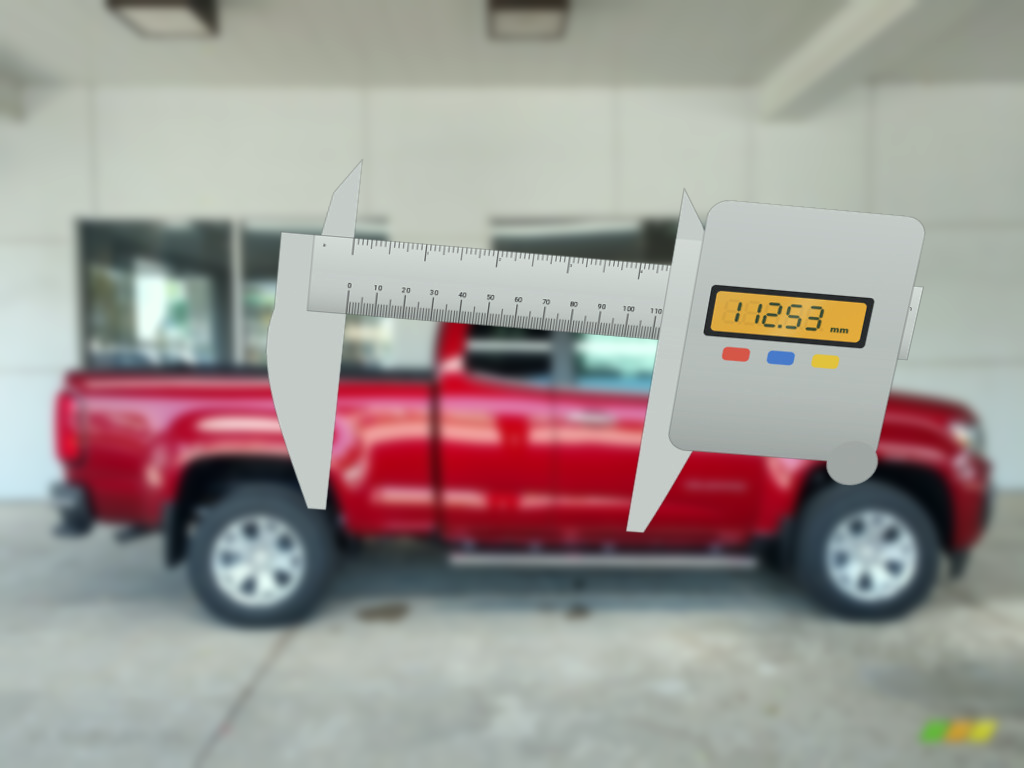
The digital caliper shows 112.53 mm
